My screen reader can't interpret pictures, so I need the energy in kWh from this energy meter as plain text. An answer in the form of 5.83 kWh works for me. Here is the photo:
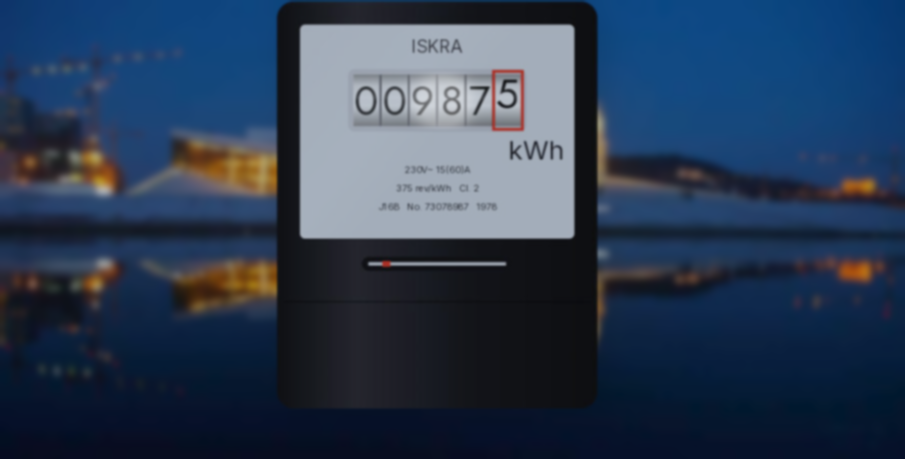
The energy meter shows 987.5 kWh
